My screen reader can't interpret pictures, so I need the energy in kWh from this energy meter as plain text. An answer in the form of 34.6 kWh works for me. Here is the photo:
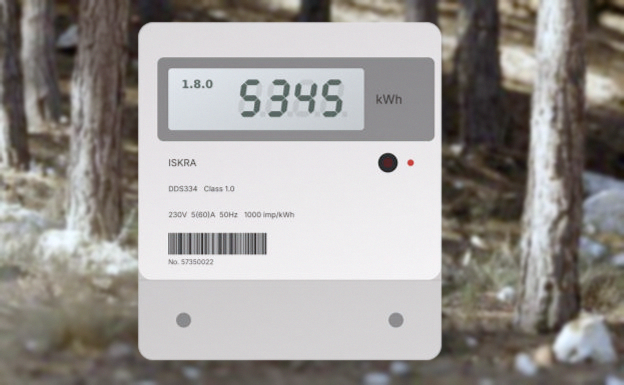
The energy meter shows 5345 kWh
